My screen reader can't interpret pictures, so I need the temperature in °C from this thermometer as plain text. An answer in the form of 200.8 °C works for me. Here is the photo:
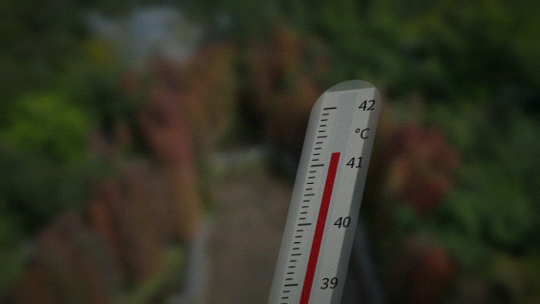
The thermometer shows 41.2 °C
